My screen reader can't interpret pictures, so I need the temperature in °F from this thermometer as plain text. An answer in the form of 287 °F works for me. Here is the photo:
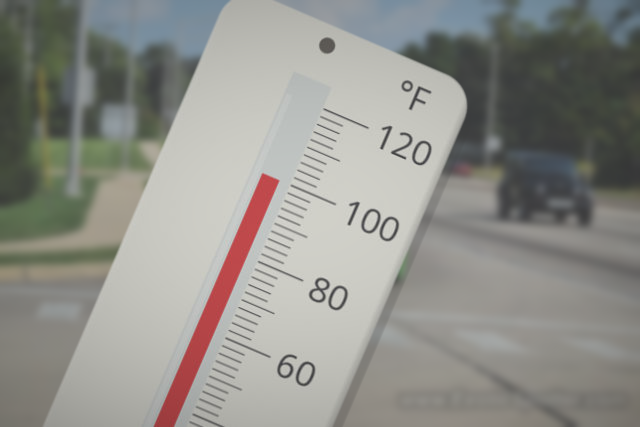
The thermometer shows 100 °F
